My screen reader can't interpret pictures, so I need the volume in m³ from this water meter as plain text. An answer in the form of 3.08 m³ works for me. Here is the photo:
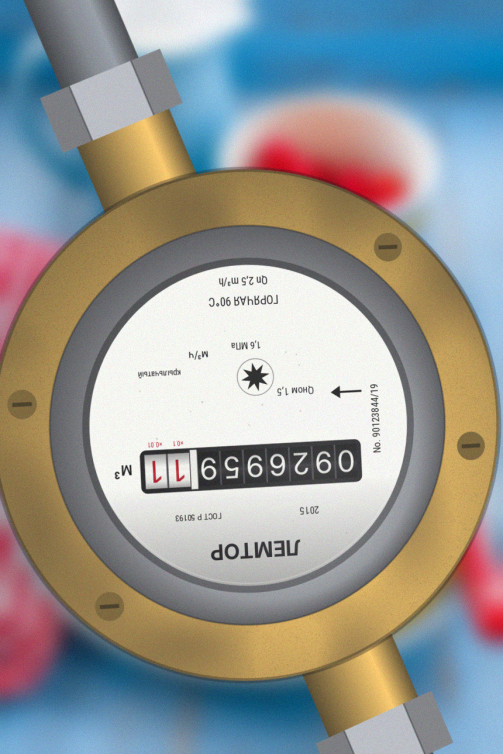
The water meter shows 926959.11 m³
